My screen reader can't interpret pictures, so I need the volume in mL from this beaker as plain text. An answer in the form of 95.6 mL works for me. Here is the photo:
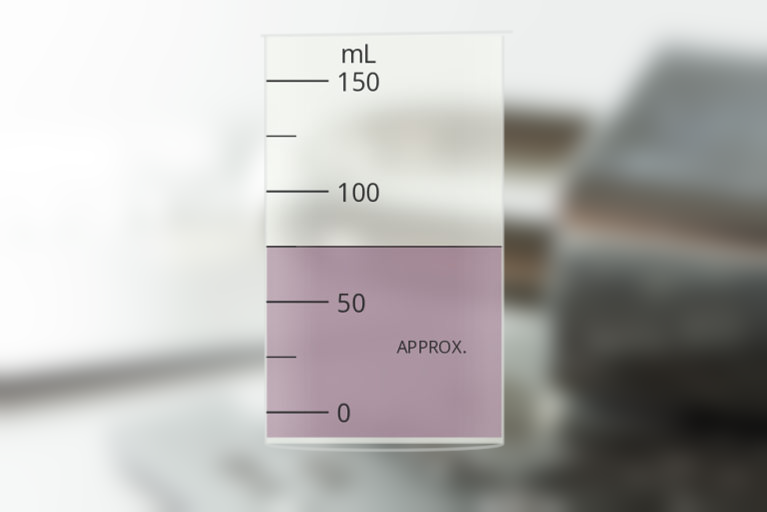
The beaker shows 75 mL
